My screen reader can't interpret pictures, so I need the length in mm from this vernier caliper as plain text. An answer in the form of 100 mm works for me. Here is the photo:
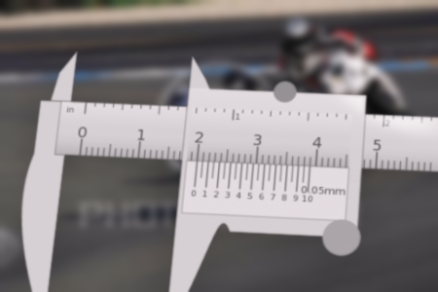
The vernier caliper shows 20.0 mm
